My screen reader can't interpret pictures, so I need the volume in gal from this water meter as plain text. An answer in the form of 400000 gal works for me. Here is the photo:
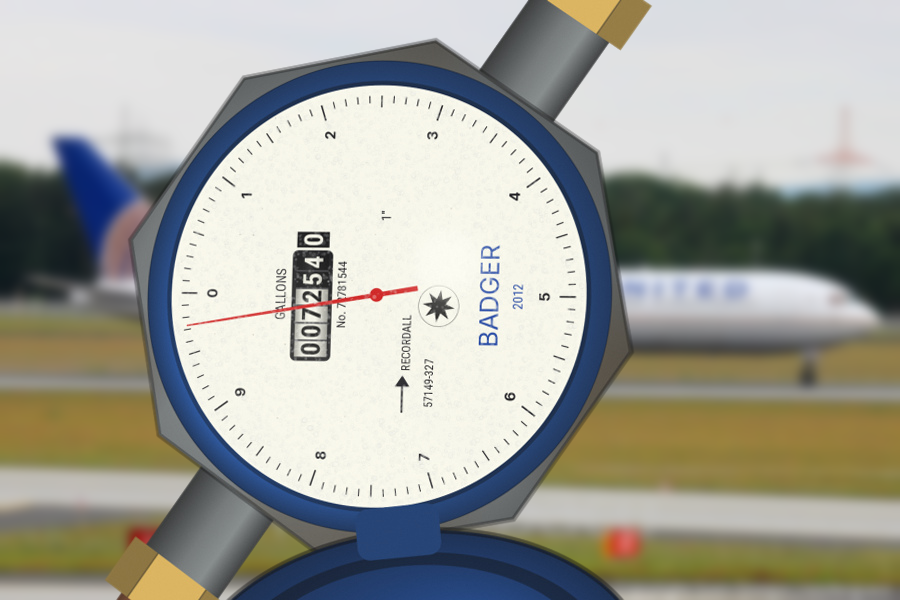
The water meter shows 72539.7 gal
